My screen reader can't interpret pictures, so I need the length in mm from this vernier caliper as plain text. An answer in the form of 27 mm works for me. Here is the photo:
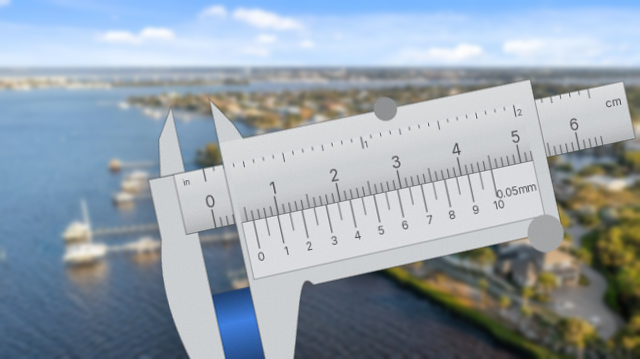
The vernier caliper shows 6.0 mm
